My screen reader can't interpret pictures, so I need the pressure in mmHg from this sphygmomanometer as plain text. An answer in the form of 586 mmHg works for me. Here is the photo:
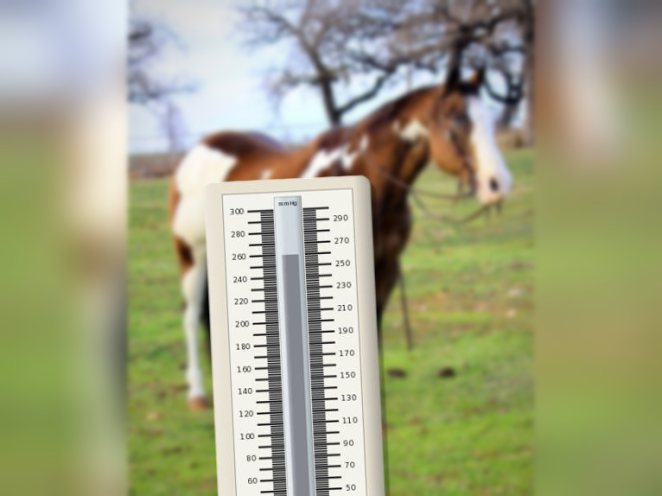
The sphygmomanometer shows 260 mmHg
